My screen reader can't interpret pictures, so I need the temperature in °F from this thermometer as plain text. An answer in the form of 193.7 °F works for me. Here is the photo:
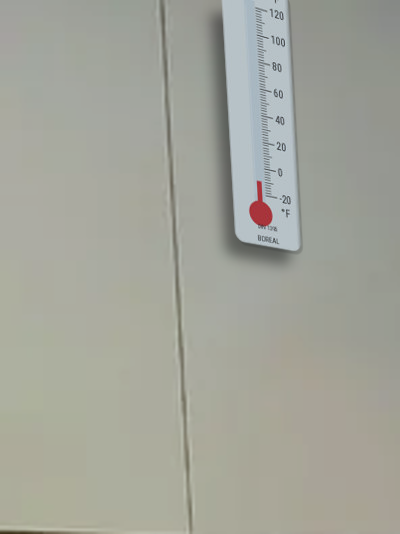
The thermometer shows -10 °F
